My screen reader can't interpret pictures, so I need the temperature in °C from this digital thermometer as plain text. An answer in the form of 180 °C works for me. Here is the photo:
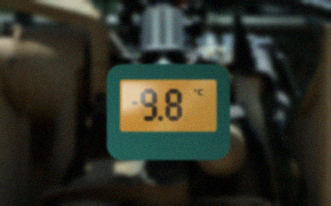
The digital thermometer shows -9.8 °C
